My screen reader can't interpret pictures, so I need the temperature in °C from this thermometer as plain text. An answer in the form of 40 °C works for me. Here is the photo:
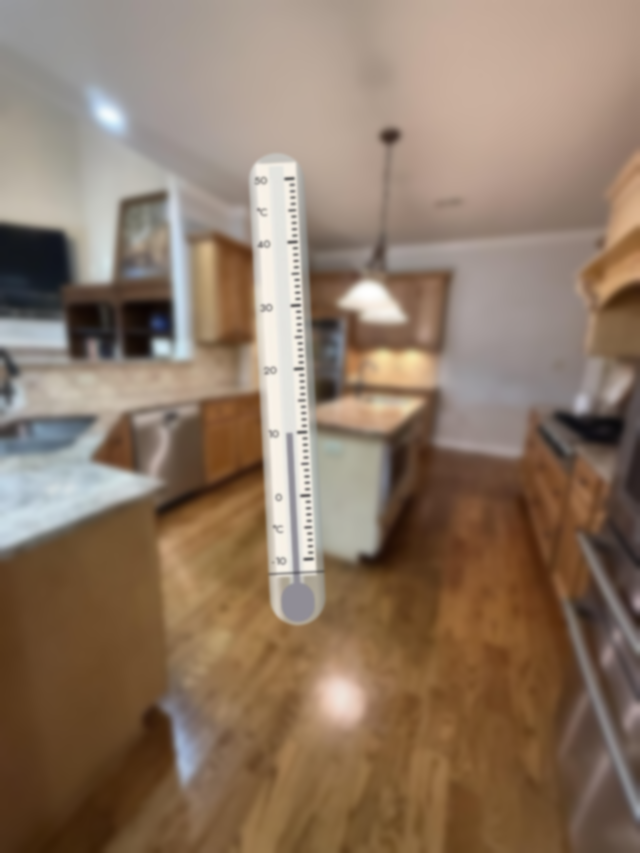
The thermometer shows 10 °C
